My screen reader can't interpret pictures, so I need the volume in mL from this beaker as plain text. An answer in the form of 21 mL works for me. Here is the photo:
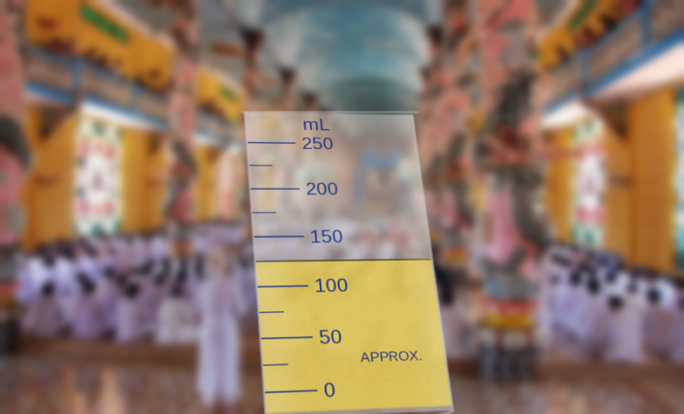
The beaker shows 125 mL
